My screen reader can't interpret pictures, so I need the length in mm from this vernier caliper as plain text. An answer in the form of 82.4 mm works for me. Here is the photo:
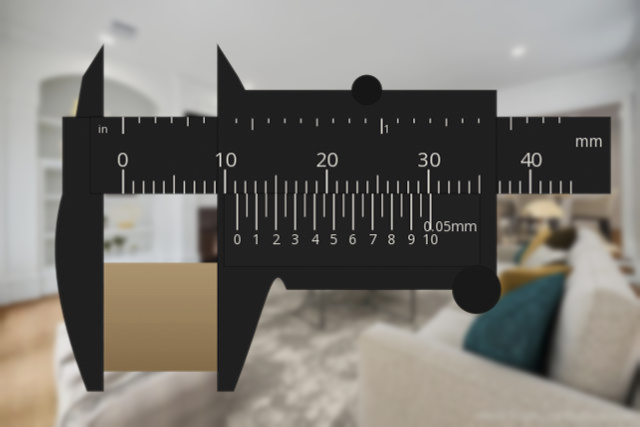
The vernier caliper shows 11.2 mm
